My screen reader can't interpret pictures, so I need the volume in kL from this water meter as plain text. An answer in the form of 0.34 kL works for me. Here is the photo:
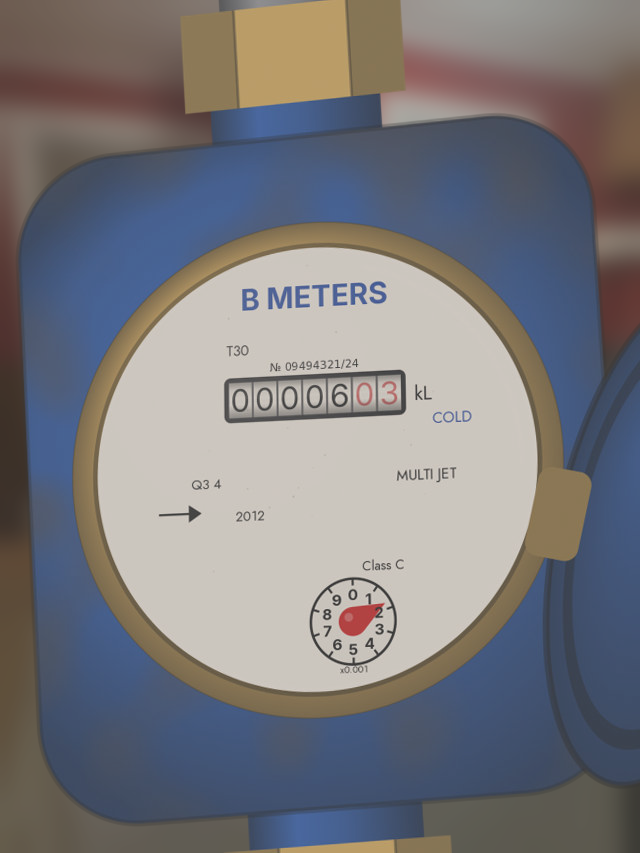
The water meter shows 6.031 kL
